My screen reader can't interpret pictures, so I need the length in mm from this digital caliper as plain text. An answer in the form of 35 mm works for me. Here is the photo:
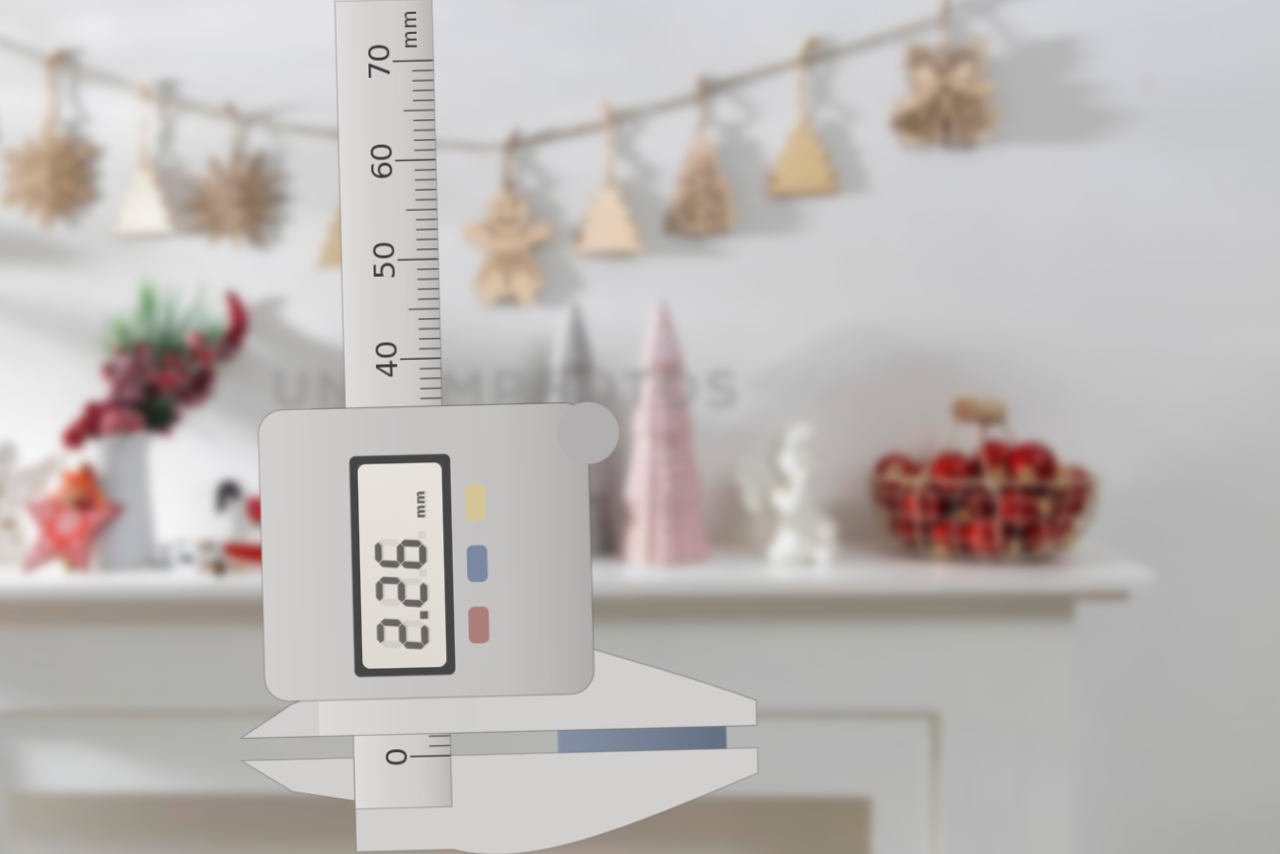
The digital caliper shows 2.26 mm
